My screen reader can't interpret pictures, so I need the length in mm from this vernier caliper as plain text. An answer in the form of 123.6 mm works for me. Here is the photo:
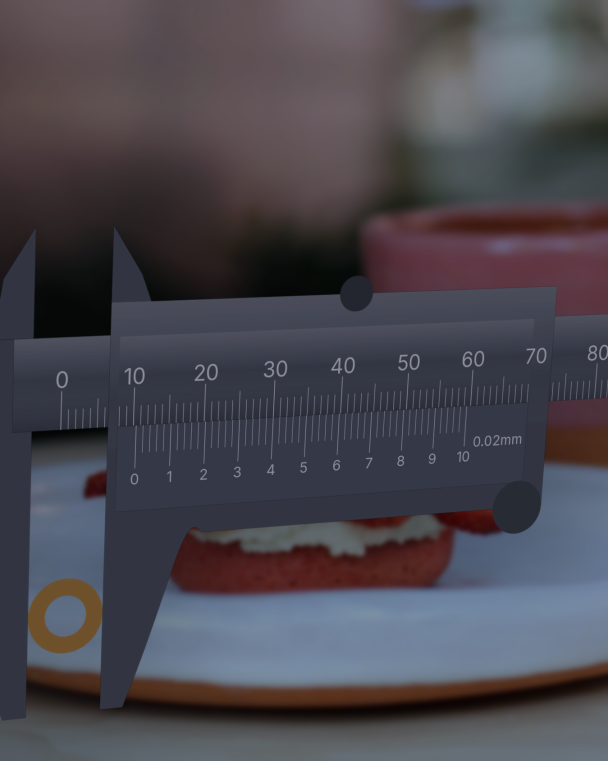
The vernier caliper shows 10.4 mm
